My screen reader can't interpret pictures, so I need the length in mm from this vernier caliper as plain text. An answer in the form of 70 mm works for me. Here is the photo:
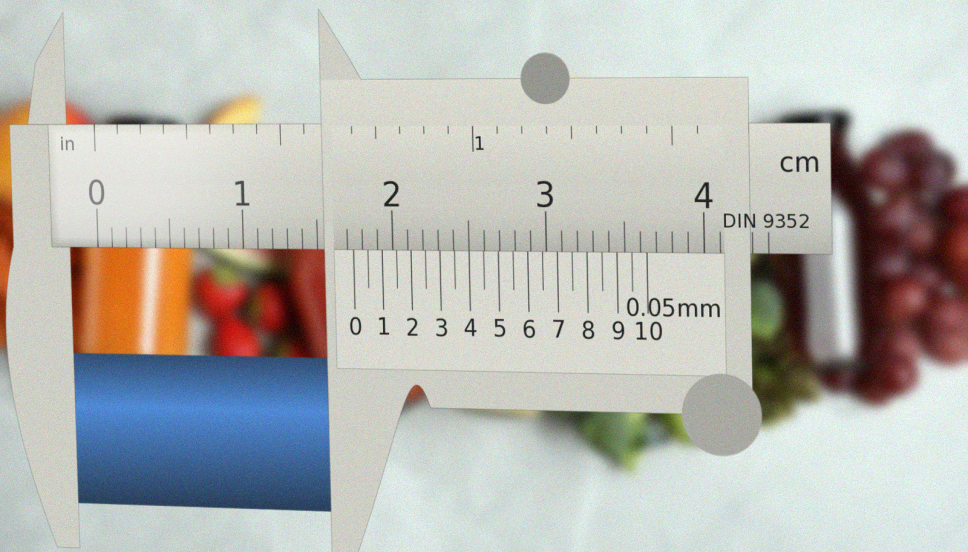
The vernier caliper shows 17.4 mm
